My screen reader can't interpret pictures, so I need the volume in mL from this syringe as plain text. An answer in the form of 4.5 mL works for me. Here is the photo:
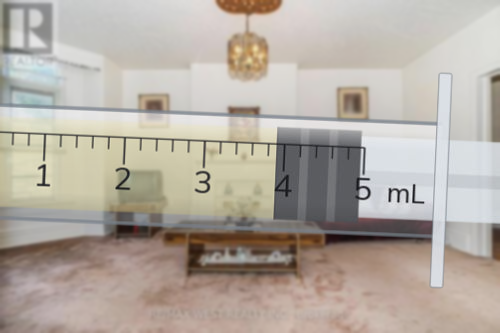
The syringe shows 3.9 mL
